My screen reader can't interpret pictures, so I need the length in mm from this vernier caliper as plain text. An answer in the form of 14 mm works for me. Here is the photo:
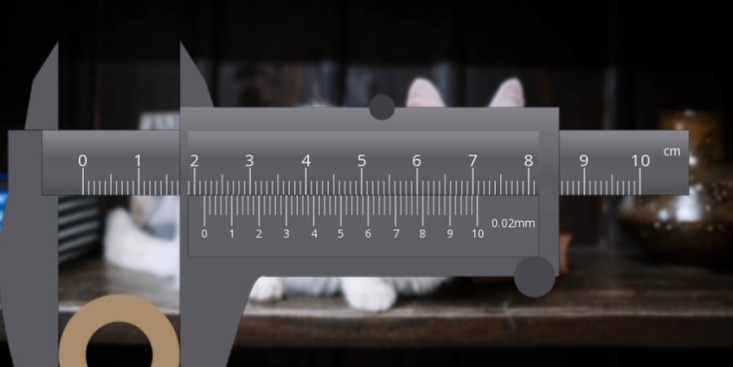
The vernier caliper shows 21.8 mm
